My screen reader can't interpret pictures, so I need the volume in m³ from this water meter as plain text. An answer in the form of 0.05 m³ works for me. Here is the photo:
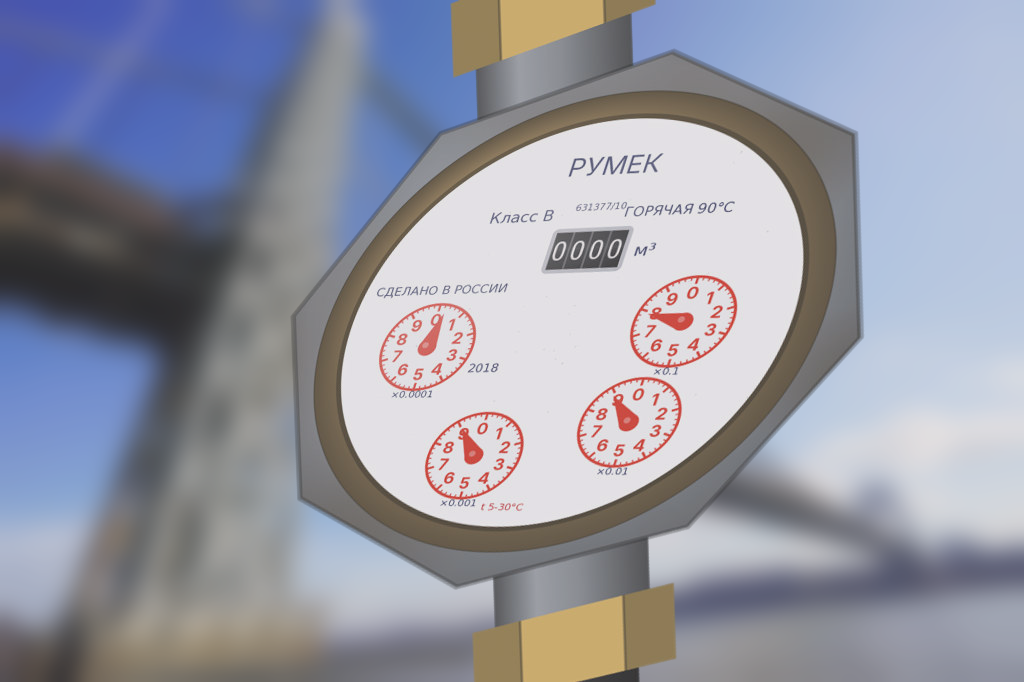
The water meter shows 0.7890 m³
